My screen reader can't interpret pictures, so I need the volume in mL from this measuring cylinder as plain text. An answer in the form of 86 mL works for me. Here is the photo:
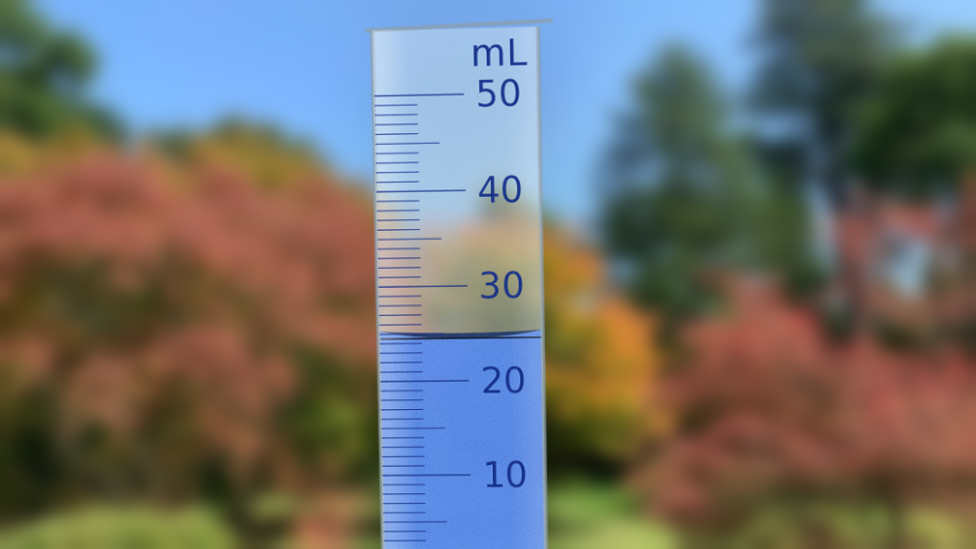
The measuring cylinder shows 24.5 mL
